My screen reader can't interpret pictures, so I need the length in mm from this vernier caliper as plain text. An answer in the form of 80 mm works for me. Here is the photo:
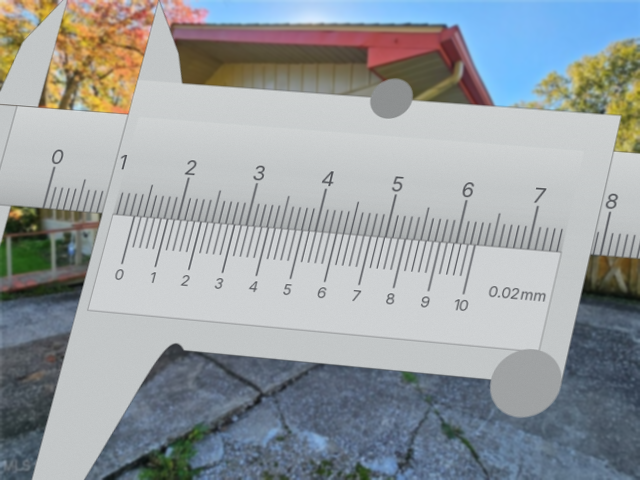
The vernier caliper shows 13.6 mm
